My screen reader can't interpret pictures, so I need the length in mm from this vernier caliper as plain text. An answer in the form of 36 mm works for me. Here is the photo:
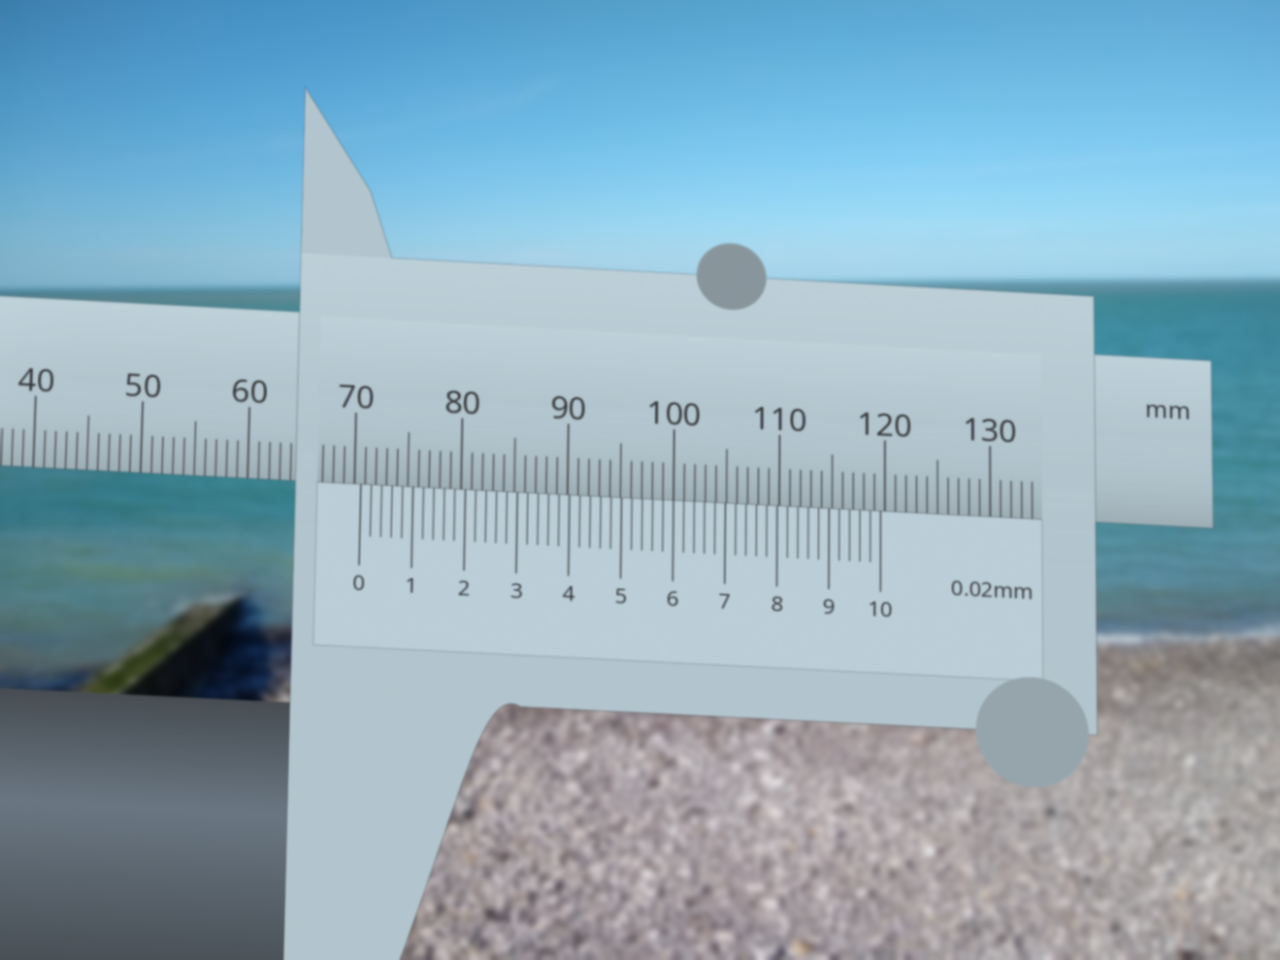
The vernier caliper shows 70.6 mm
